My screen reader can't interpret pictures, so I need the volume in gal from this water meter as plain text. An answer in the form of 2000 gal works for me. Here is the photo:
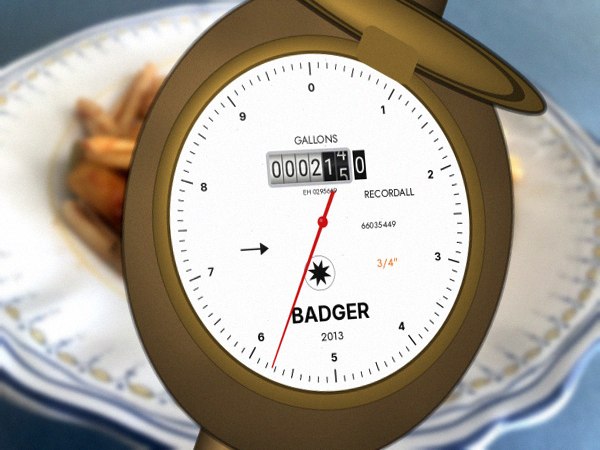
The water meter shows 2145.7 gal
